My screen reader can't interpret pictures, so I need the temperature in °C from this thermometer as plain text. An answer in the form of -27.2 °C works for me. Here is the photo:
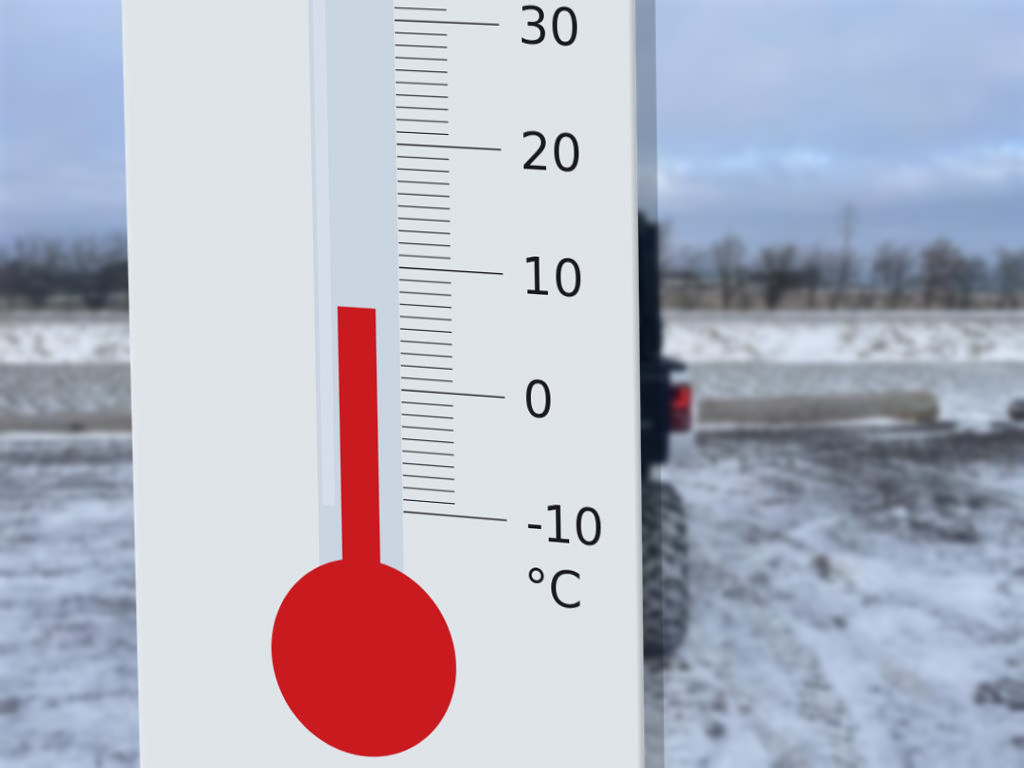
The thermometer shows 6.5 °C
